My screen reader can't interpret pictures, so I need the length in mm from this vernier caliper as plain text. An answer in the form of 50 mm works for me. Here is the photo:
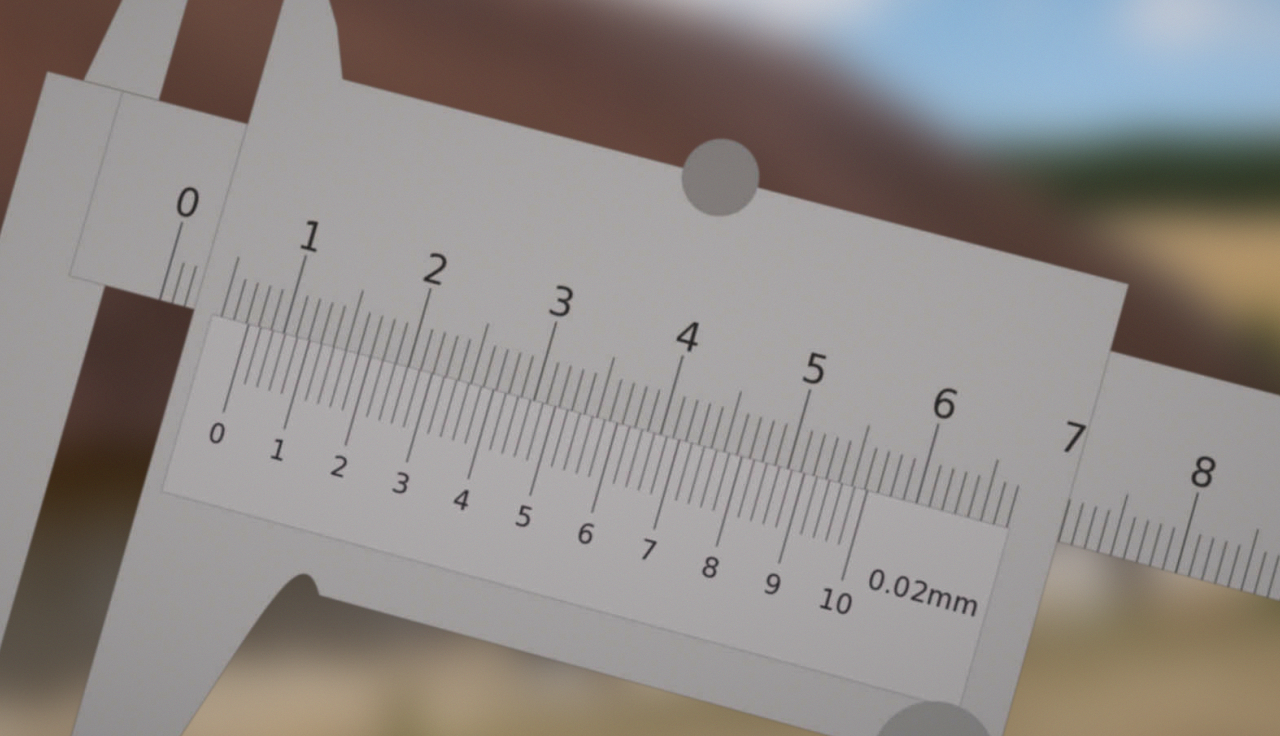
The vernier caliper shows 7.2 mm
